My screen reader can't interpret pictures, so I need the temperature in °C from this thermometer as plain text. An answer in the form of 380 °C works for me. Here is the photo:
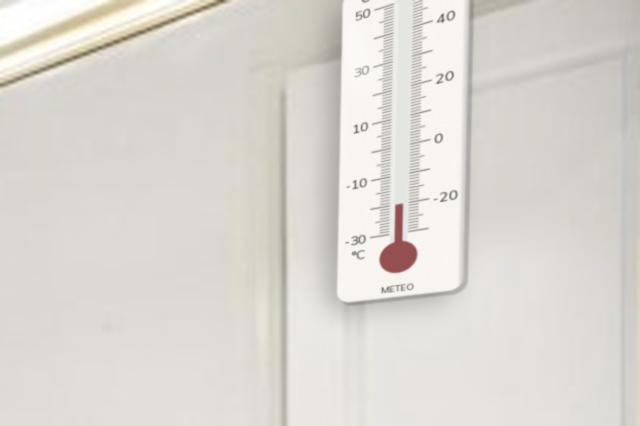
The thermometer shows -20 °C
